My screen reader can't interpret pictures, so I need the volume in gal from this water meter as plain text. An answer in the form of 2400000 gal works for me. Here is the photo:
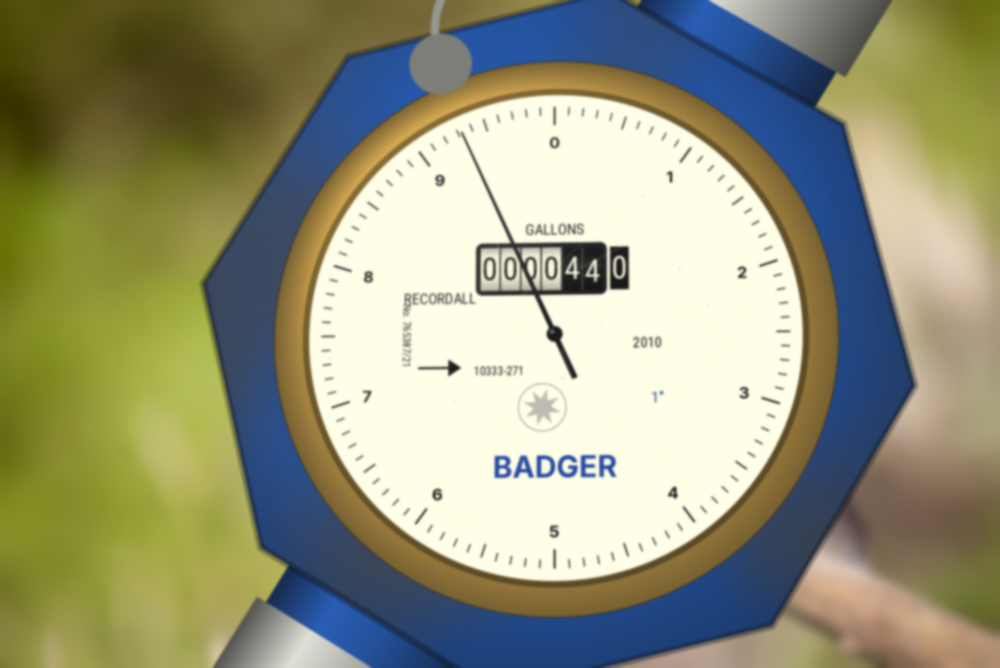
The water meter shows 439.3 gal
